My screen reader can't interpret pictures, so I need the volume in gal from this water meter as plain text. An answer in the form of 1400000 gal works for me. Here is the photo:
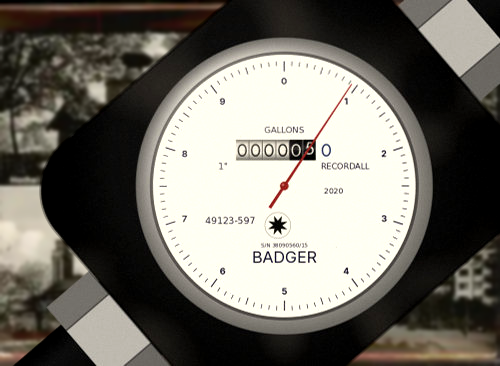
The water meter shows 50.9 gal
